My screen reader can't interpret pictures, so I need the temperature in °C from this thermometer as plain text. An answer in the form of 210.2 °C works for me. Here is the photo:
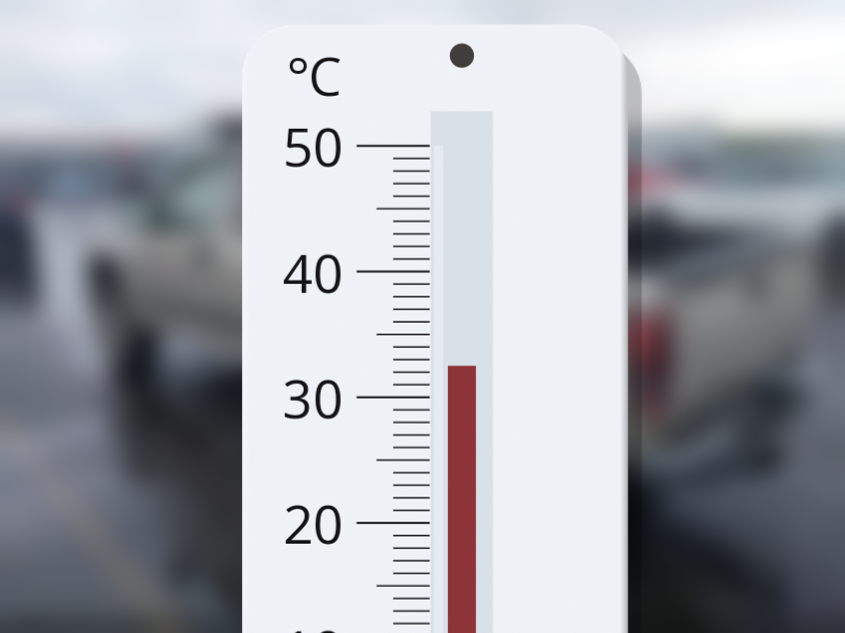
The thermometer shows 32.5 °C
